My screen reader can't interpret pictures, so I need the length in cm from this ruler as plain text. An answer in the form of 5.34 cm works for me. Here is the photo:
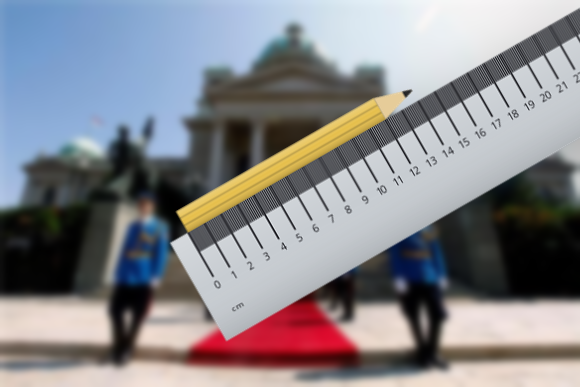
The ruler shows 14 cm
